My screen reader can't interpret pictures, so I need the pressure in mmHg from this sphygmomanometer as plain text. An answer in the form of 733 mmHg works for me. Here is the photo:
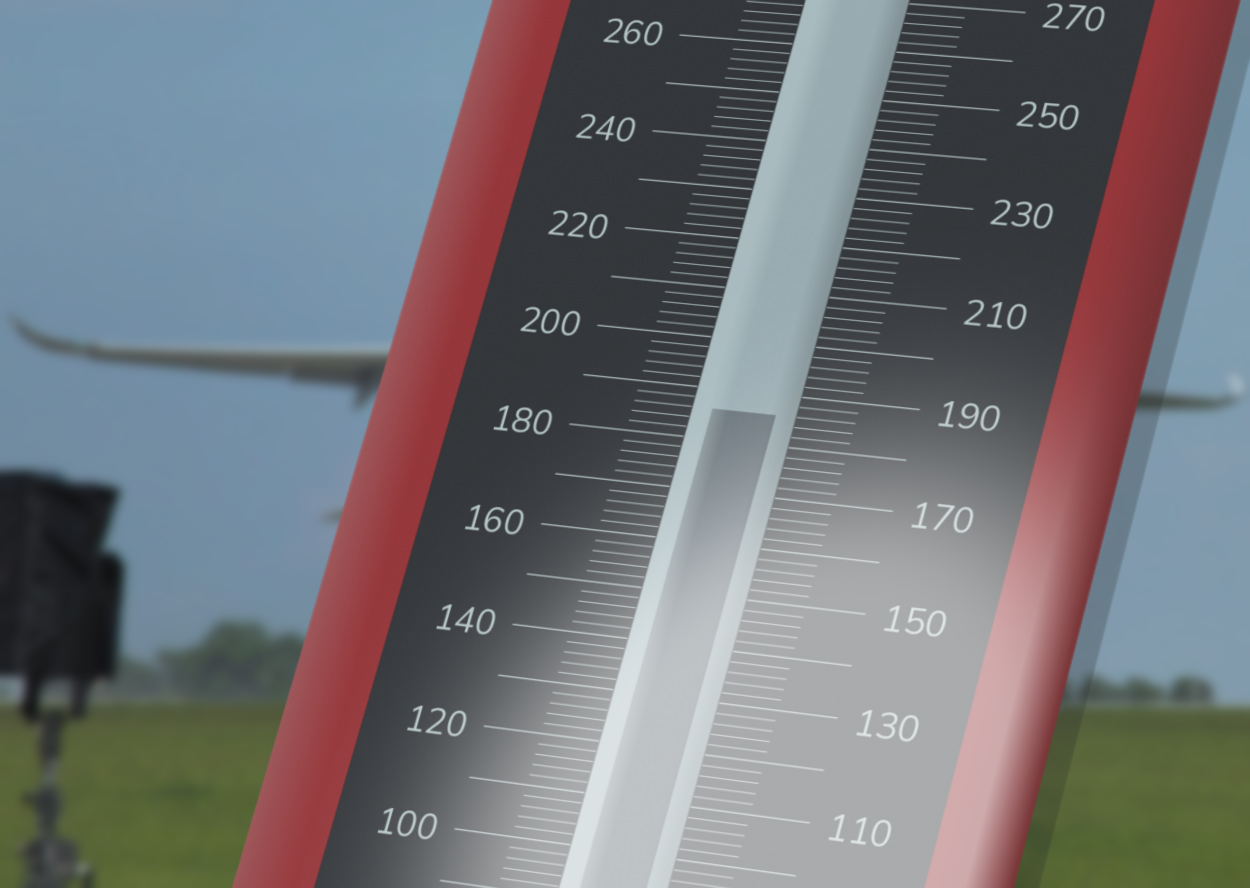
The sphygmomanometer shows 186 mmHg
